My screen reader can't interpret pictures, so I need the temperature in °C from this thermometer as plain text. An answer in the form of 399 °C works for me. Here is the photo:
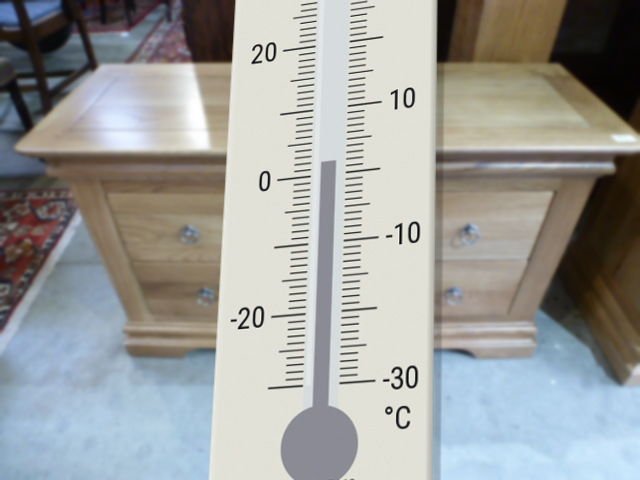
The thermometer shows 2 °C
